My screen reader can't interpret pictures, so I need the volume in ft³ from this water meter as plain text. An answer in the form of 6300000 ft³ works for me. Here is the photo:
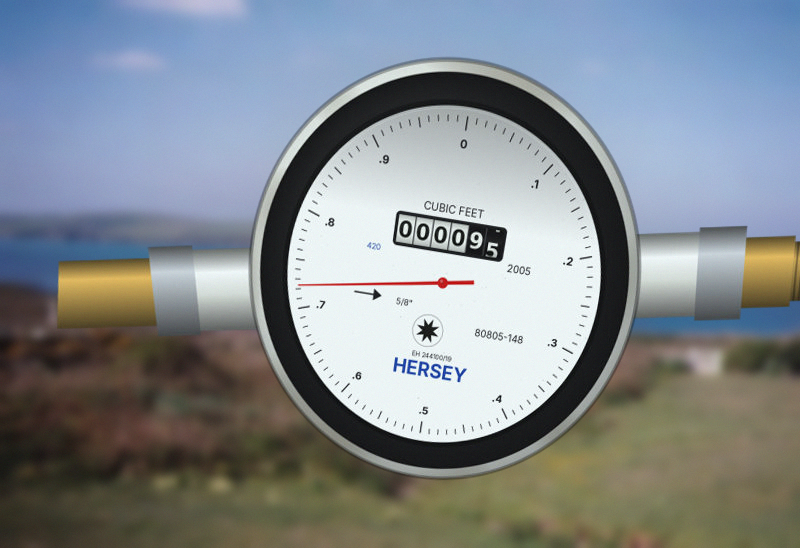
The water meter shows 94.72 ft³
